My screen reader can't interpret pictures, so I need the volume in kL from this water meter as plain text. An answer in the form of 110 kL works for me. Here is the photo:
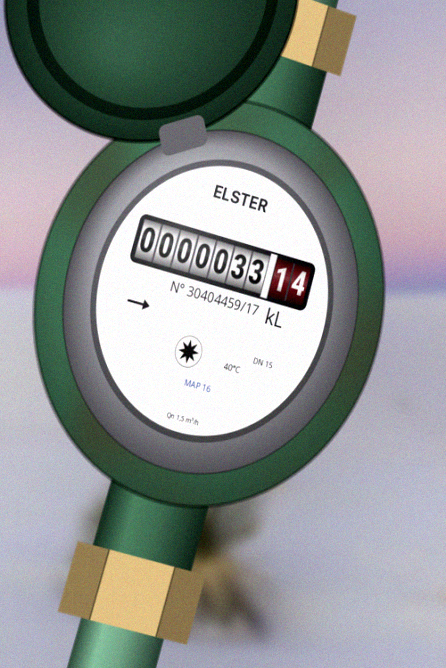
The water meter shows 33.14 kL
